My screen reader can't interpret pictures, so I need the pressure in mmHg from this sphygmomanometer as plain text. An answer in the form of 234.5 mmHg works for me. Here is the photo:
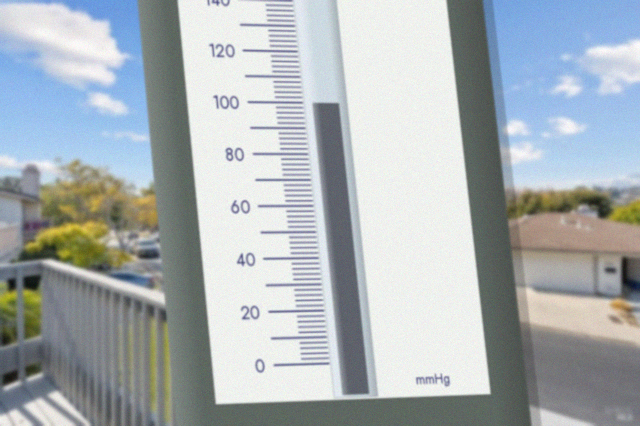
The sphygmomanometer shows 100 mmHg
